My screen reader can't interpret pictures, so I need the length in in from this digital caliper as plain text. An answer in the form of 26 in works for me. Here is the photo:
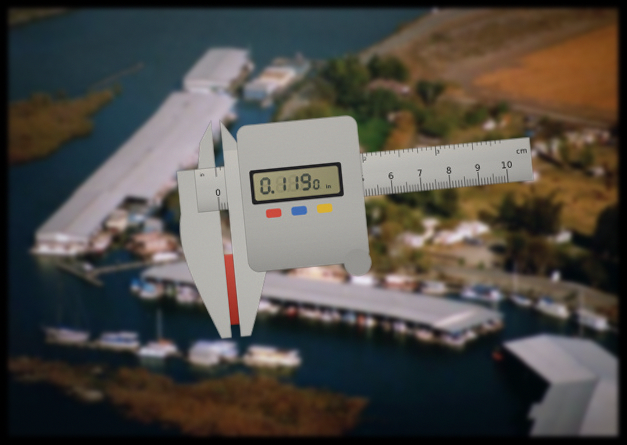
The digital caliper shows 0.1190 in
